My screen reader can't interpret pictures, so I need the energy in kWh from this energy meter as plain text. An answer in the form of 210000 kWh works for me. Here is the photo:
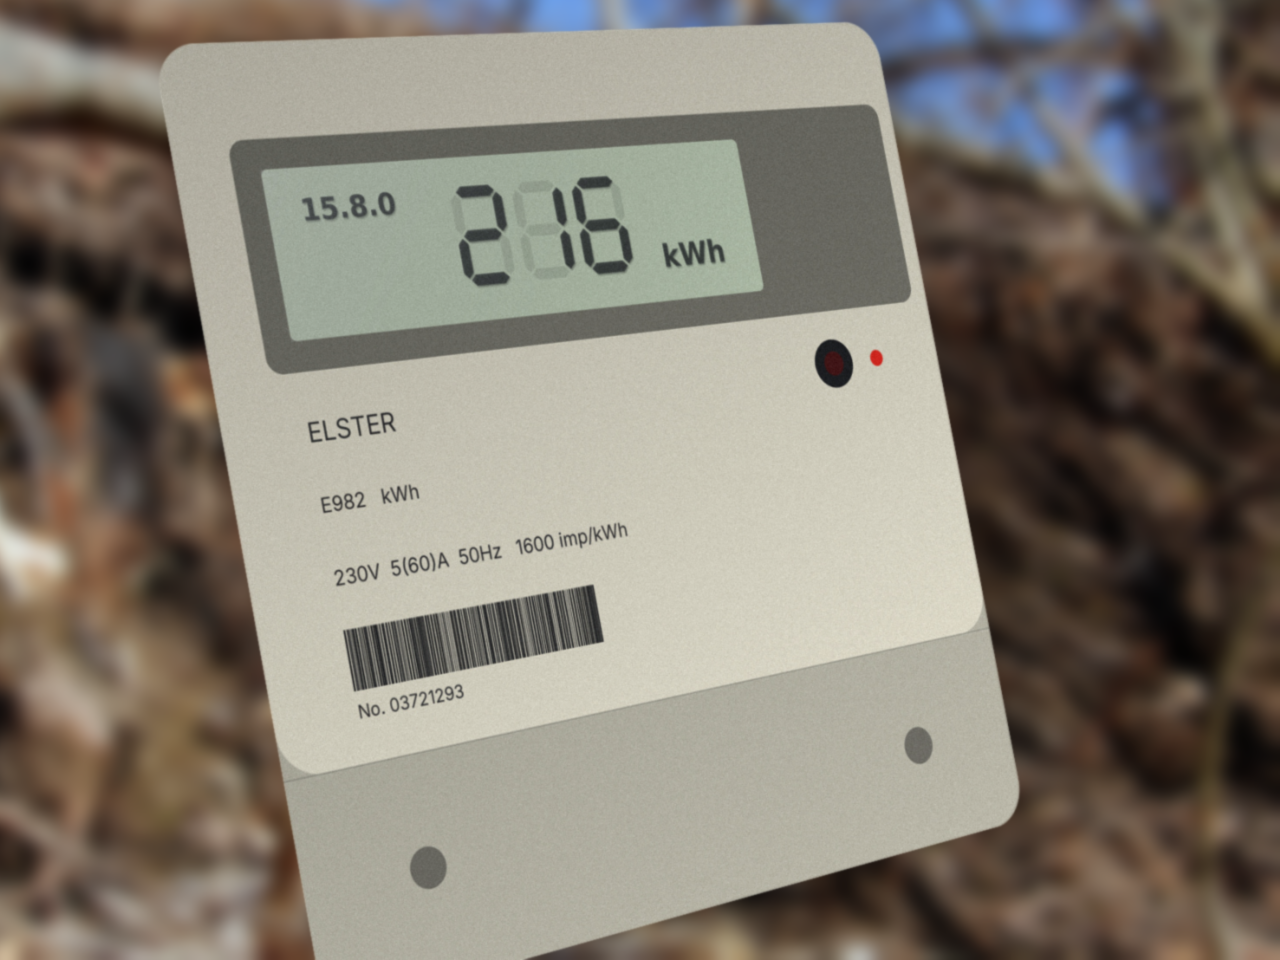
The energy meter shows 216 kWh
